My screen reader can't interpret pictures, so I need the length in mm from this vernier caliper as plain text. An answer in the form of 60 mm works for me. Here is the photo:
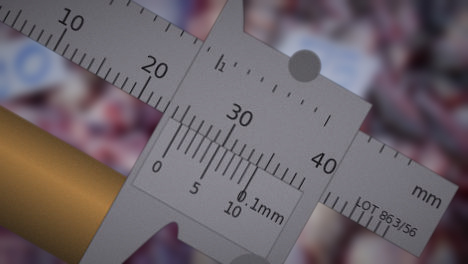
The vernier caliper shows 25.2 mm
